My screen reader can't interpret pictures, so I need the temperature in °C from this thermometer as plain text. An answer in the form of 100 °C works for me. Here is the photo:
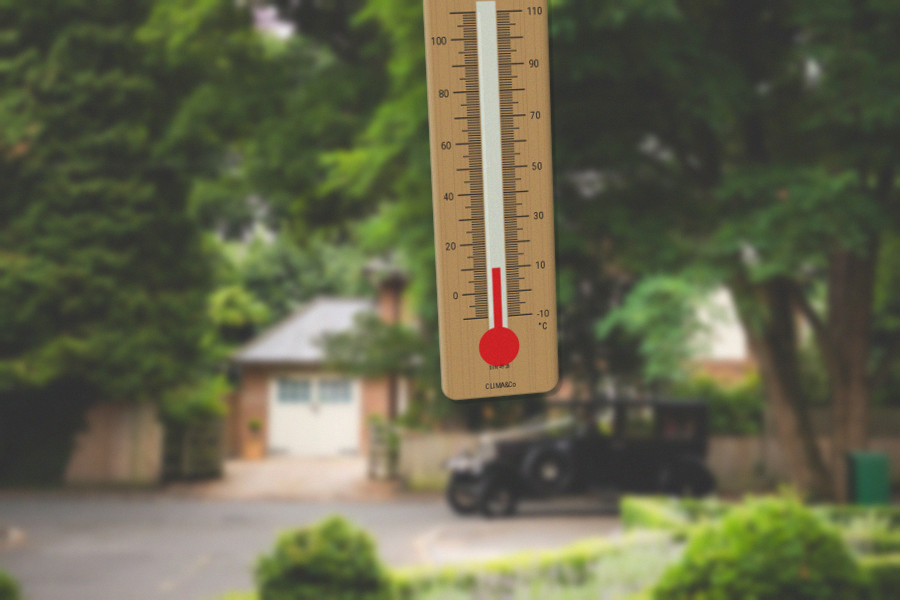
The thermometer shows 10 °C
